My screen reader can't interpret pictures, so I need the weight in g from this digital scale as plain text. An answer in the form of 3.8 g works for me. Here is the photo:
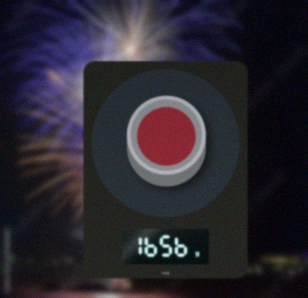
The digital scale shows 1656 g
